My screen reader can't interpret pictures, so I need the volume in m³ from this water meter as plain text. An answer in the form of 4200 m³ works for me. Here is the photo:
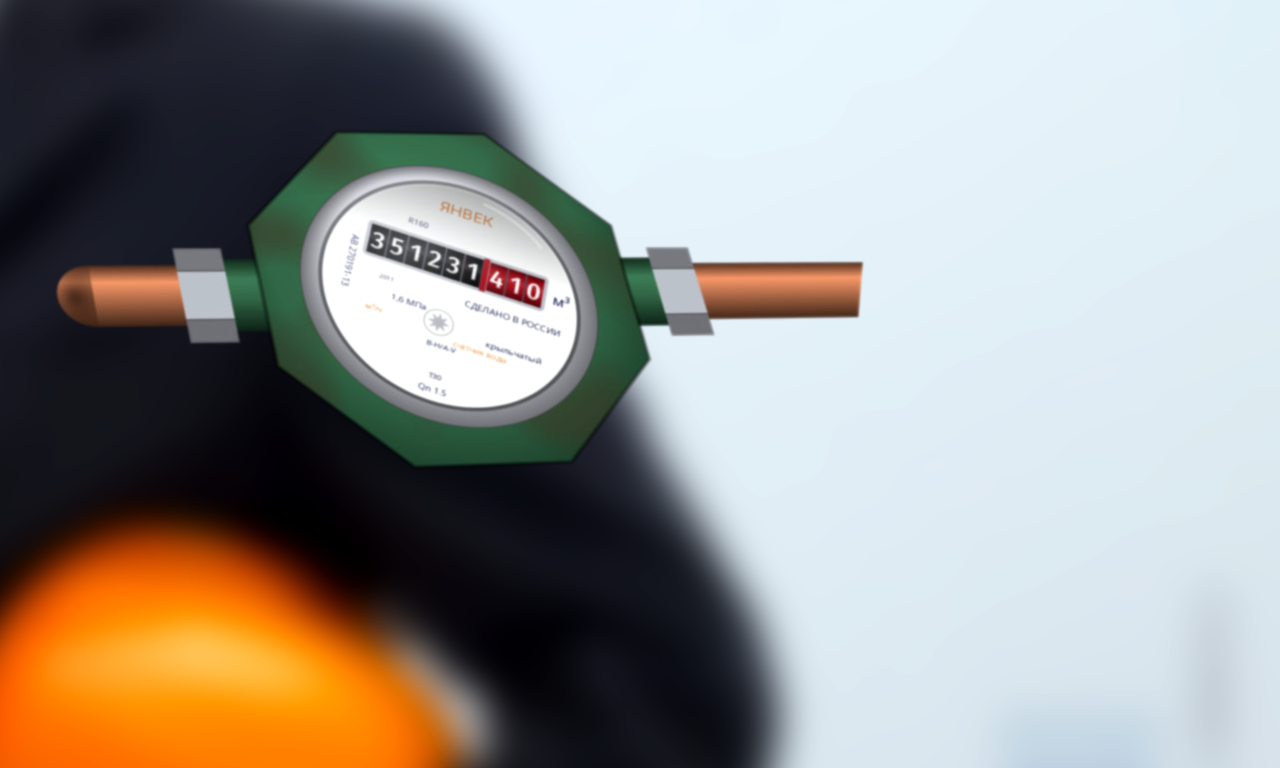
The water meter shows 351231.410 m³
